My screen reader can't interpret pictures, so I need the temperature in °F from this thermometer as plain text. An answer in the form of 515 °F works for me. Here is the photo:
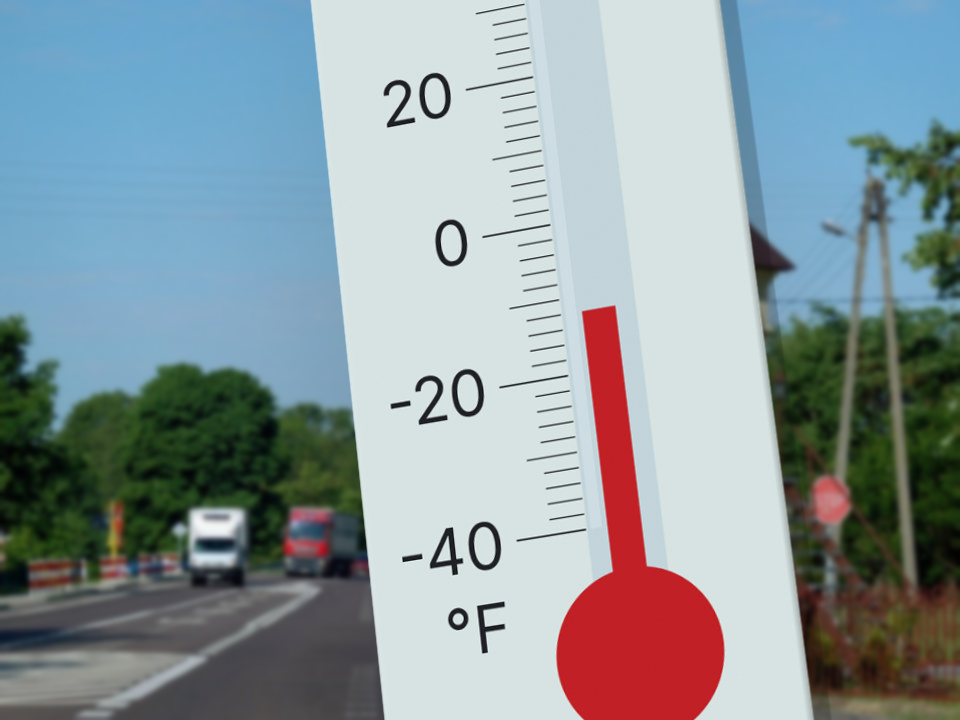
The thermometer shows -12 °F
